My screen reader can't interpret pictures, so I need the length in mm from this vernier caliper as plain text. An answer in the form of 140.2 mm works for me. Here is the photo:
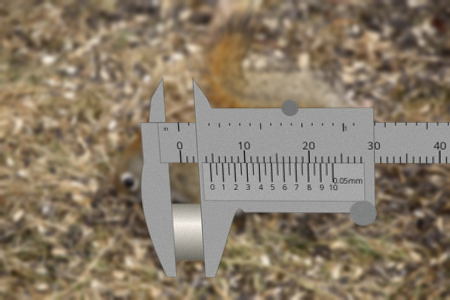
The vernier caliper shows 4.6 mm
